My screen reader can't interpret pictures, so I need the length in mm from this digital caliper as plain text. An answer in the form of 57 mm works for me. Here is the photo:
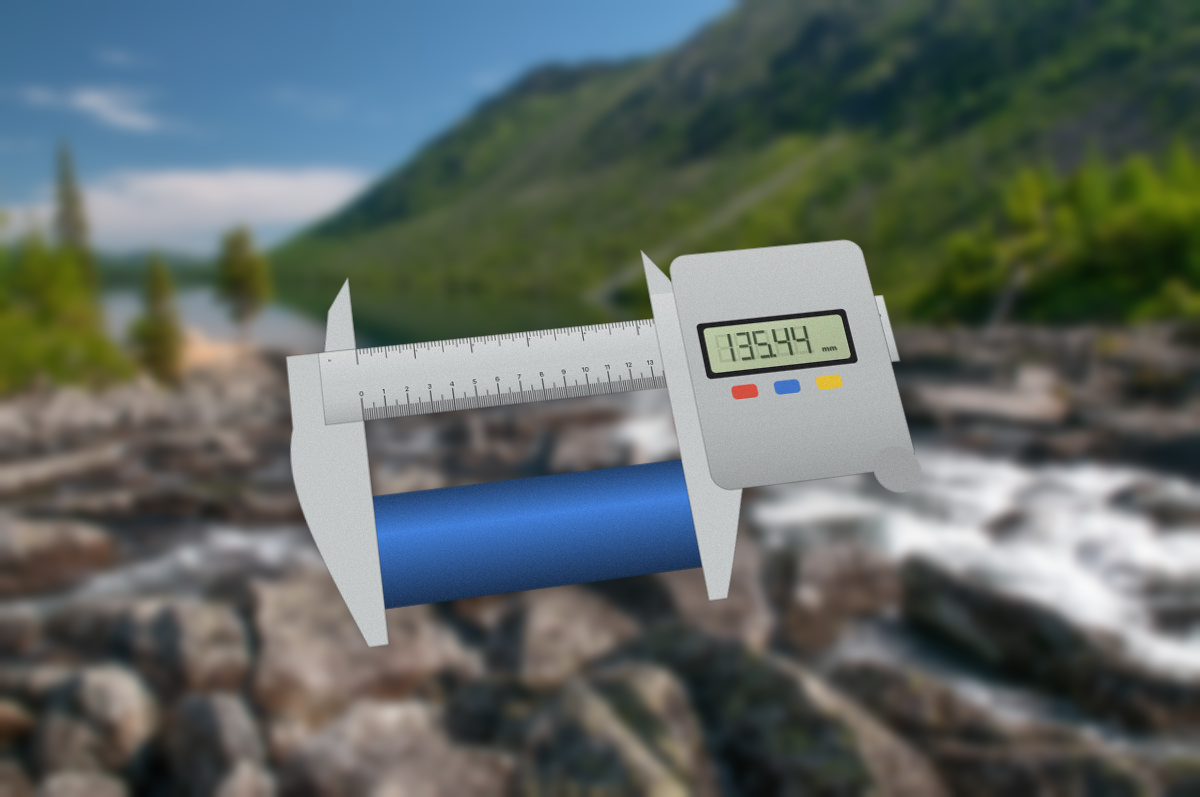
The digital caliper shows 135.44 mm
